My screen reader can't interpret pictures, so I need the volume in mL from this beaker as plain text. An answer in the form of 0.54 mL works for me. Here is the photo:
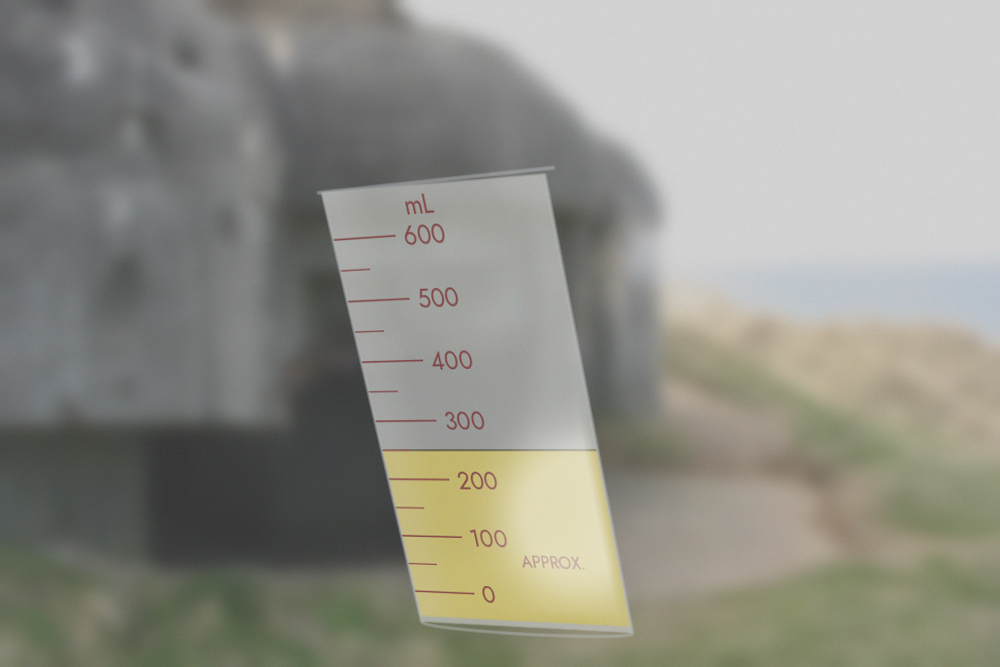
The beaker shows 250 mL
